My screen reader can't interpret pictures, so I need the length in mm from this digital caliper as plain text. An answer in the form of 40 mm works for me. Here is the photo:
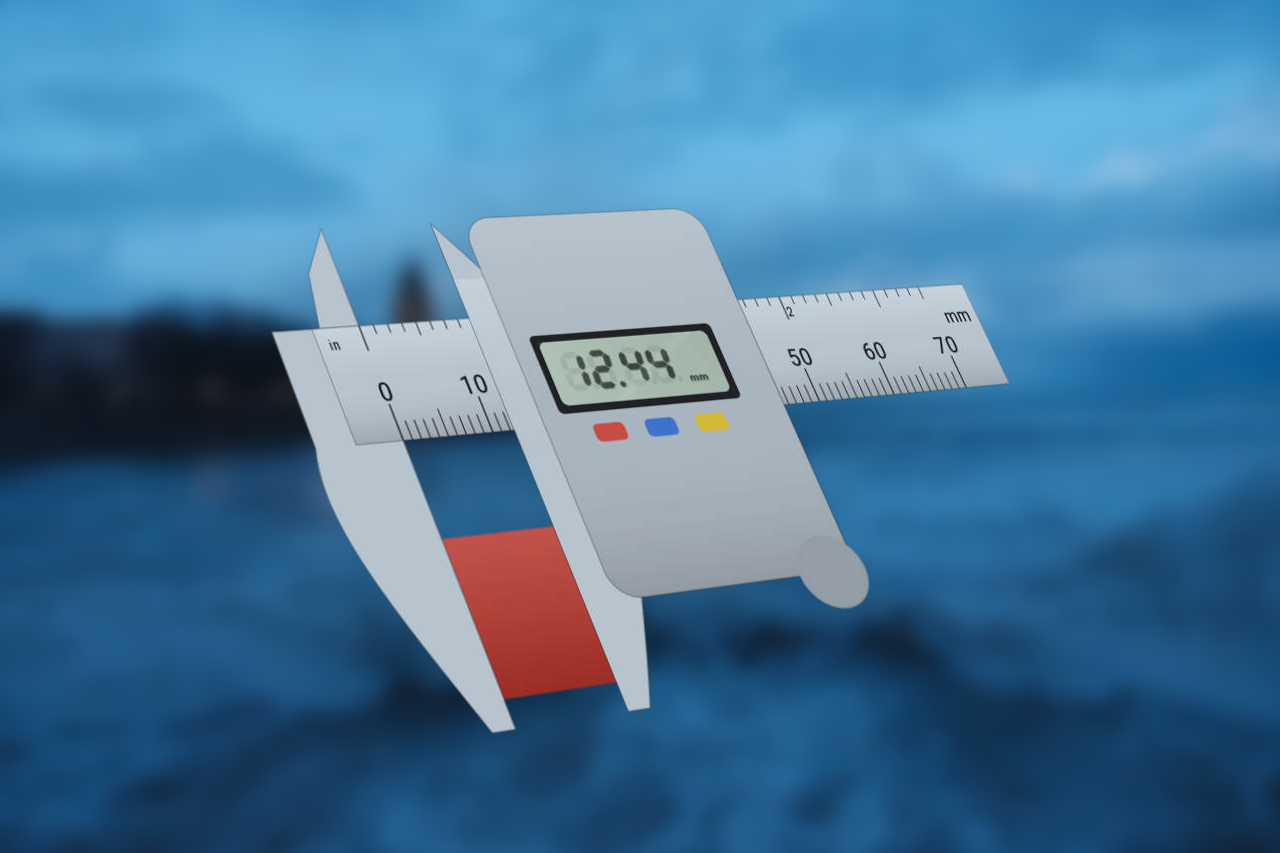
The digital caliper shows 12.44 mm
